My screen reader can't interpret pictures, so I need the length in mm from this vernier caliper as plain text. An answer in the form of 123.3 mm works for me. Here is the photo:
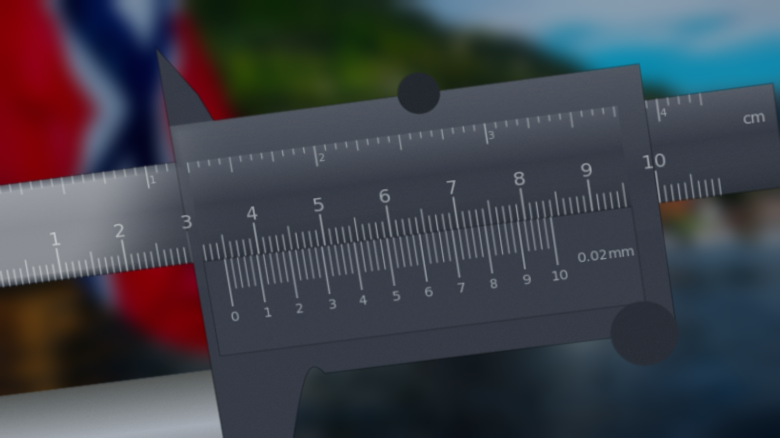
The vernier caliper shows 34.8 mm
